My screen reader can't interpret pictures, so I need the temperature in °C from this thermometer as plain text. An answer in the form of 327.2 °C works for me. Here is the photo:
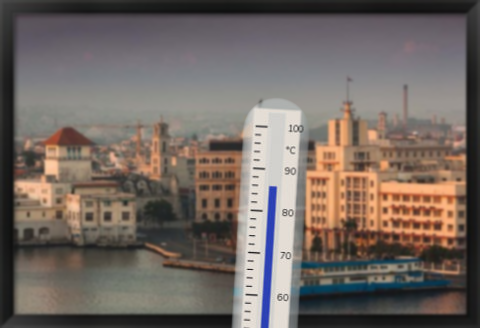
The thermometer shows 86 °C
